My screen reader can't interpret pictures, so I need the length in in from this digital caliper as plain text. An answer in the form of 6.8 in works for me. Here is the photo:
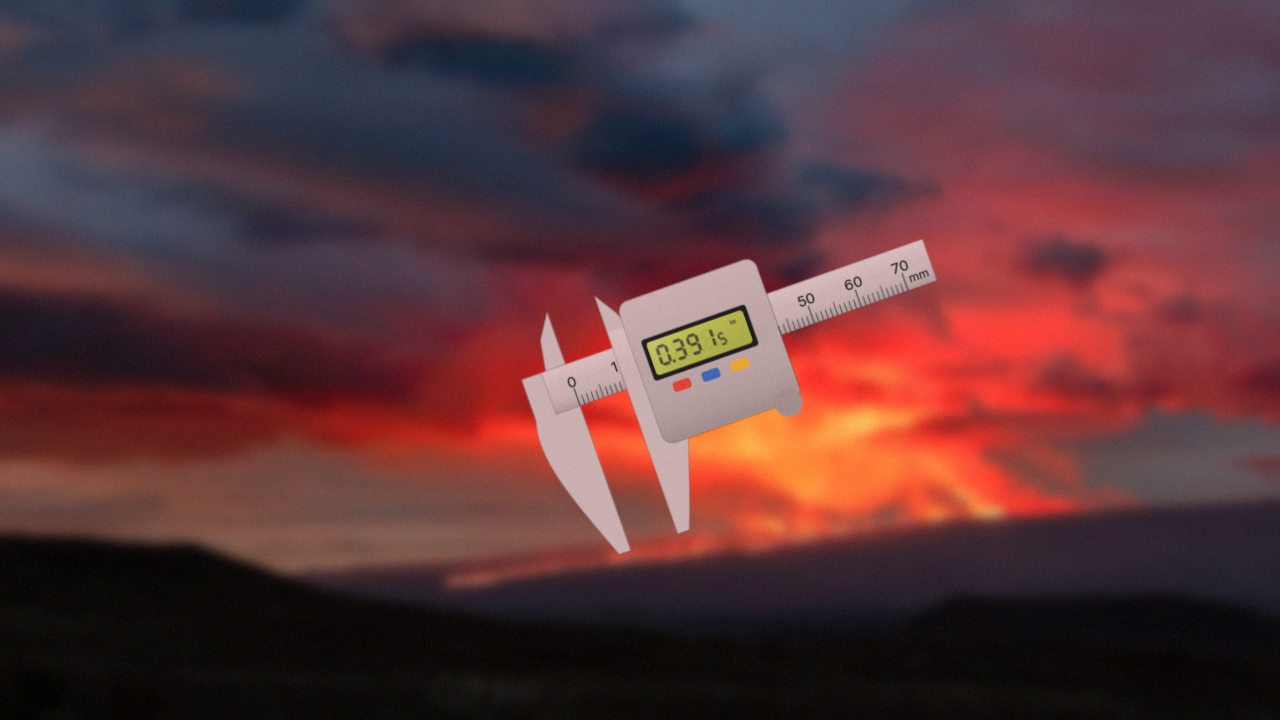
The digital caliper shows 0.3915 in
